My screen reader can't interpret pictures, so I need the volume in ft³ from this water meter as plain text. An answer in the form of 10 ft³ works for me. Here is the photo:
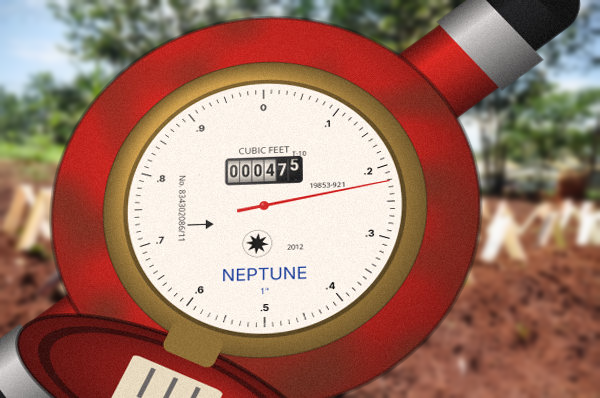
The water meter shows 475.22 ft³
